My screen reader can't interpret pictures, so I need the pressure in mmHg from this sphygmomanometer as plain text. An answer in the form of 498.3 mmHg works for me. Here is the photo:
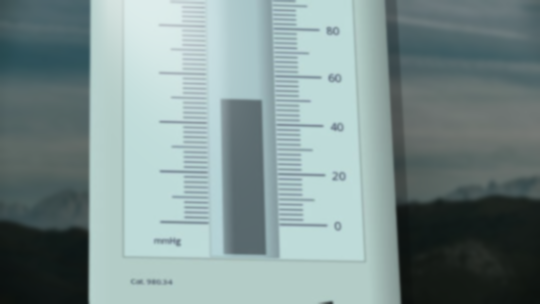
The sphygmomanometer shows 50 mmHg
